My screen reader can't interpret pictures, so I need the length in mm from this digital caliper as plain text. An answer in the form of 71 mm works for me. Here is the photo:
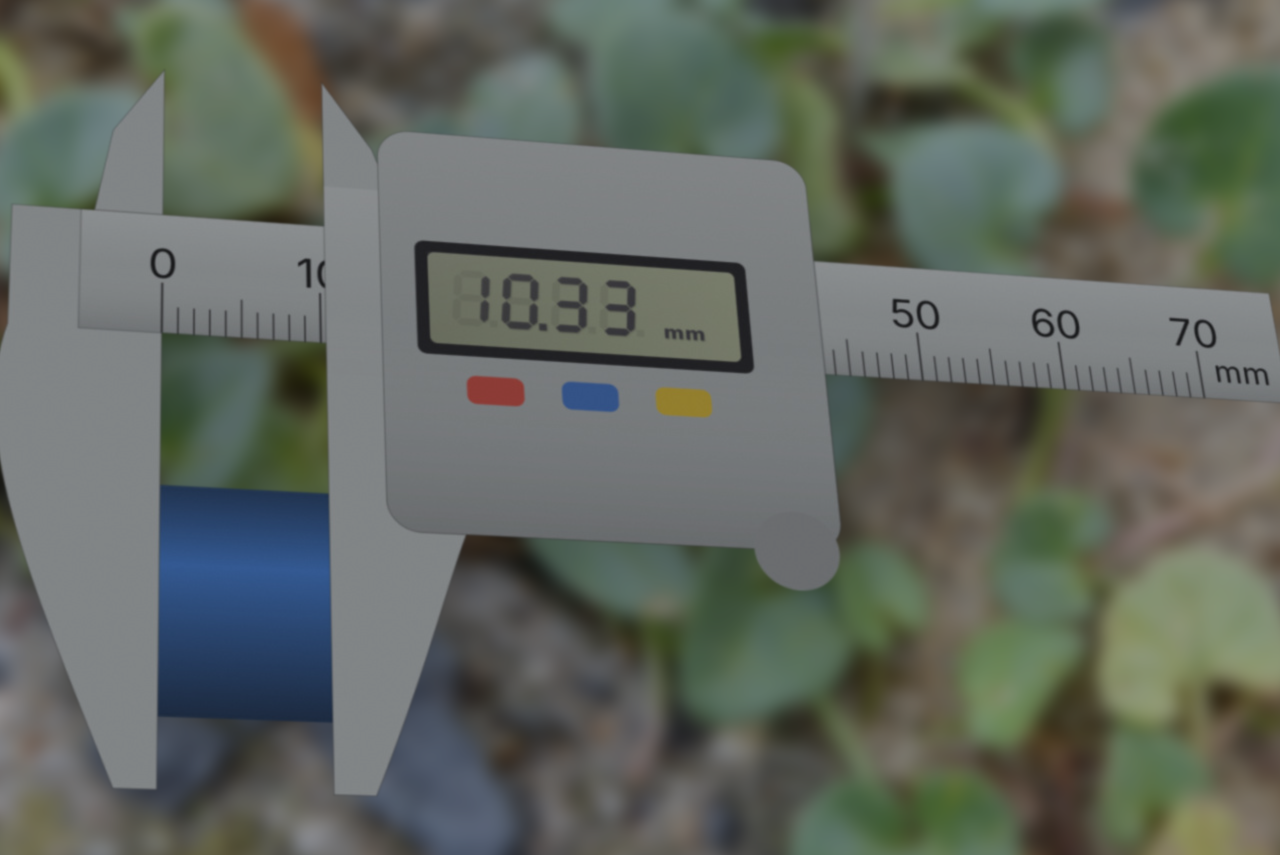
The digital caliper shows 10.33 mm
